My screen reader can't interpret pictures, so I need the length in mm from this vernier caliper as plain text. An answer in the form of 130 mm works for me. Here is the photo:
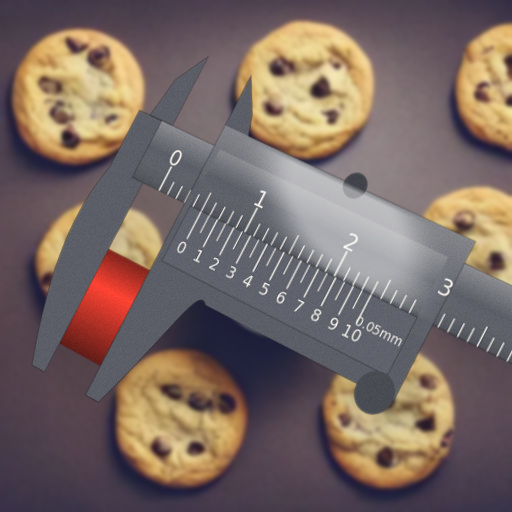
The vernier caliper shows 5.0 mm
